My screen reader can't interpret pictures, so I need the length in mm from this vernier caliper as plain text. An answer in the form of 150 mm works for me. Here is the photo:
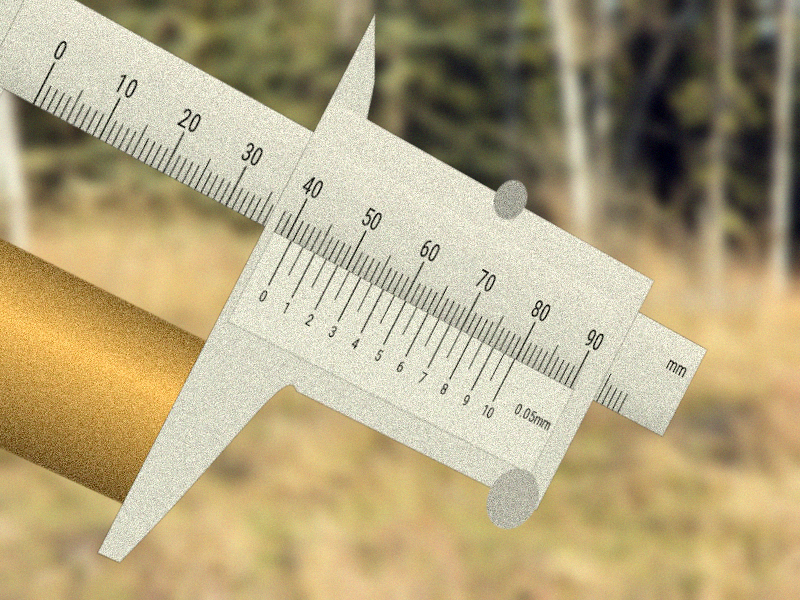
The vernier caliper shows 40.8 mm
